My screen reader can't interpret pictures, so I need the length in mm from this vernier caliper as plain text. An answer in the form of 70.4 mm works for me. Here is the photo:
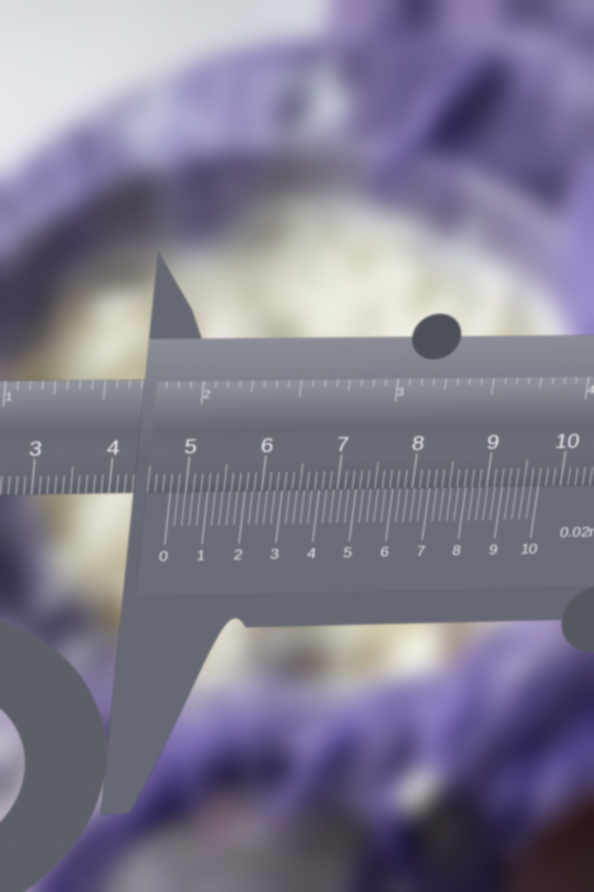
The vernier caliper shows 48.0 mm
